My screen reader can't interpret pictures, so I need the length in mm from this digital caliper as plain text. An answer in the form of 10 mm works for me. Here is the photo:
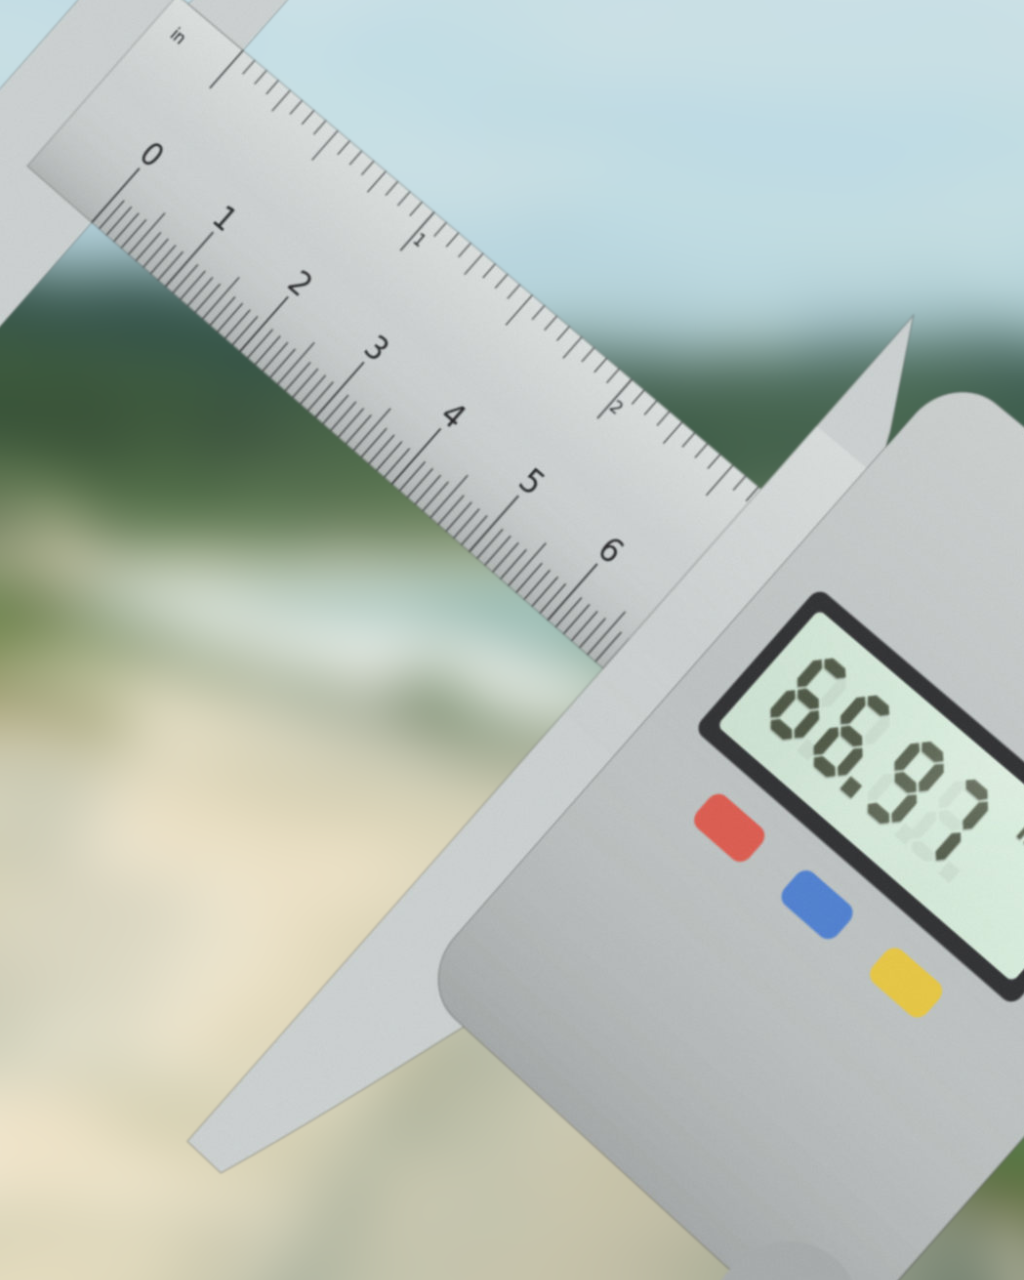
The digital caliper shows 66.97 mm
